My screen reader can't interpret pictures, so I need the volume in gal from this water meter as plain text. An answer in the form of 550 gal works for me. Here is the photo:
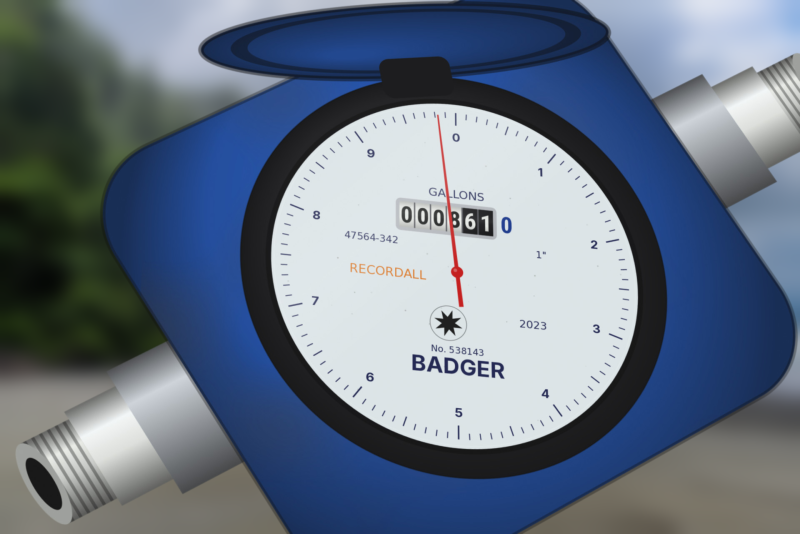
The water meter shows 8609.8 gal
